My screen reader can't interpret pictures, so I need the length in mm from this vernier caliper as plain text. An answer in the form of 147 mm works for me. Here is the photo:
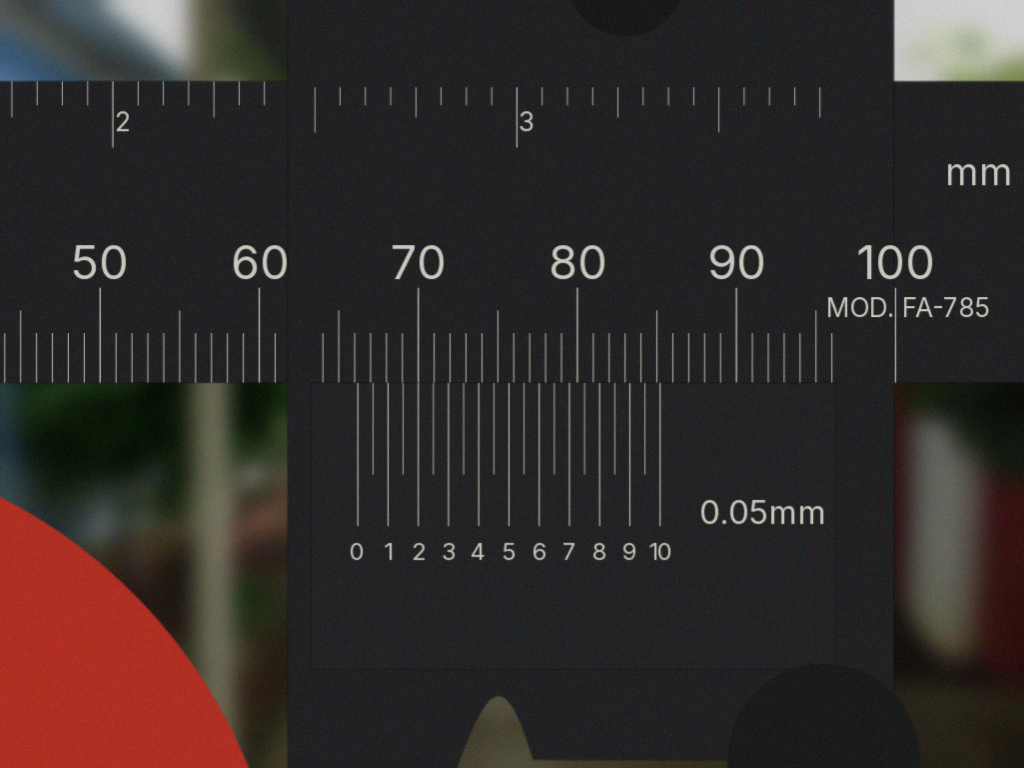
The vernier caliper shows 66.2 mm
